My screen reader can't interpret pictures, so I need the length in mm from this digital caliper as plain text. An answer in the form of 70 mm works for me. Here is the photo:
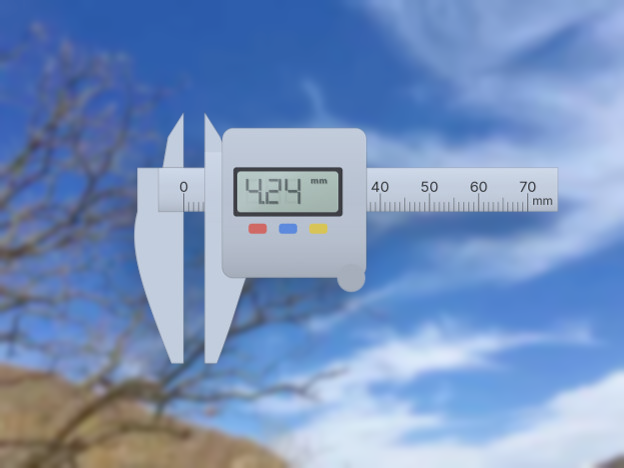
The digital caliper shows 4.24 mm
